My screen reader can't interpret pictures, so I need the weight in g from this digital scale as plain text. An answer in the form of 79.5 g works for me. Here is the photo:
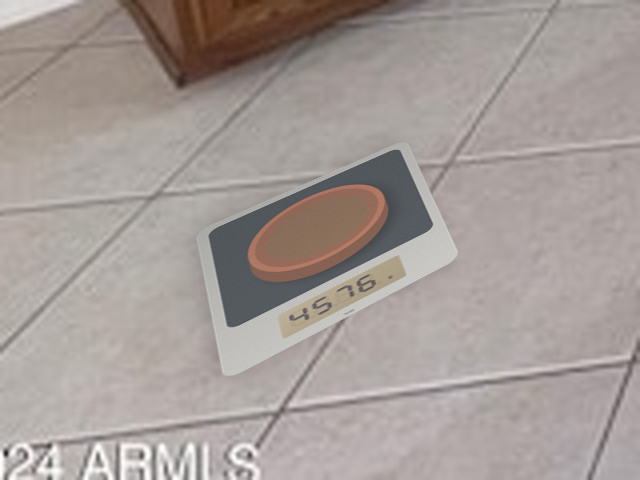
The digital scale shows 4576 g
